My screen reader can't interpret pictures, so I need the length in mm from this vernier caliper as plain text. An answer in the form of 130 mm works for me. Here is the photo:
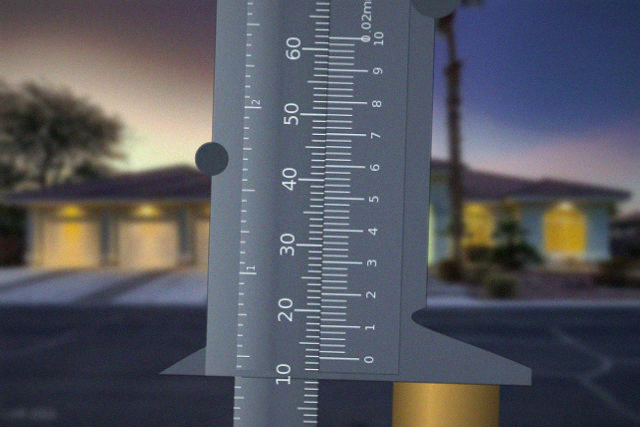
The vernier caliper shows 12.8 mm
